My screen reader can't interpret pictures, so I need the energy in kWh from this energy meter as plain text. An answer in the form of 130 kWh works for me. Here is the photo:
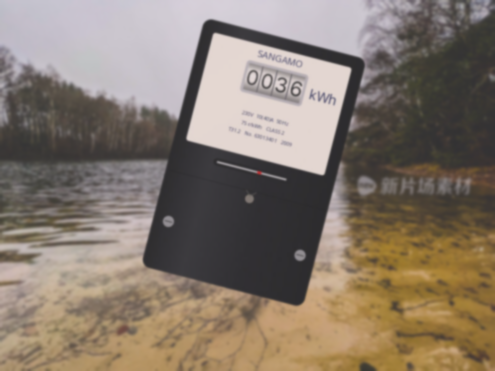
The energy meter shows 36 kWh
